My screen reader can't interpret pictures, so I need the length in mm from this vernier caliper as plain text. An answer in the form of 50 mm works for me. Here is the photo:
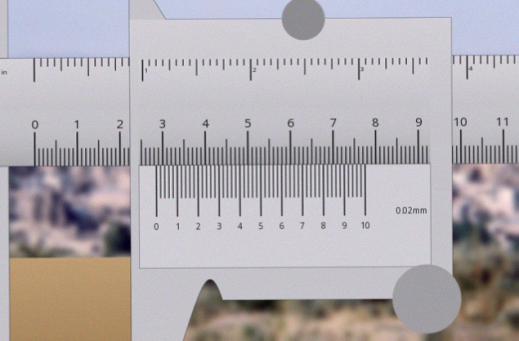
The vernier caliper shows 28.5 mm
